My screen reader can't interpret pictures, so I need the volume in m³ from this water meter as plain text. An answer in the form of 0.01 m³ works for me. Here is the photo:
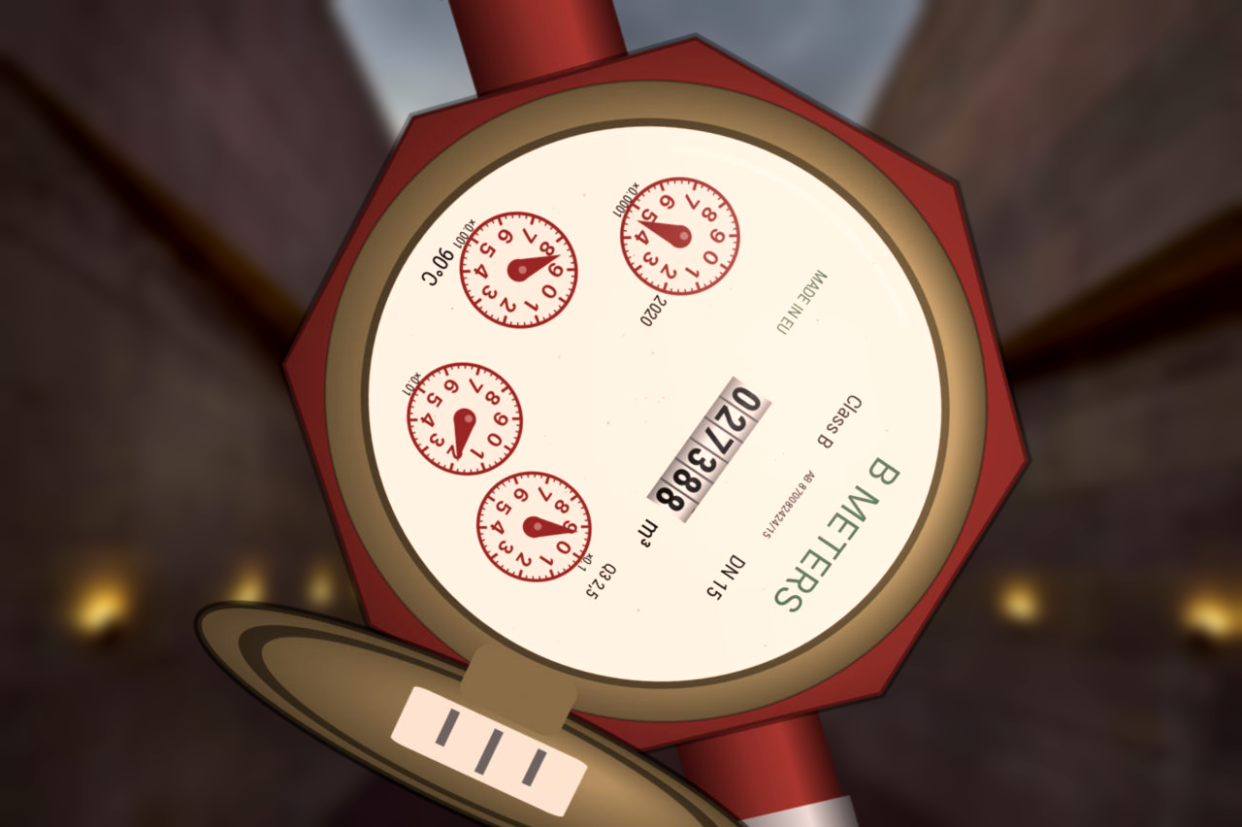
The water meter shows 27387.9184 m³
